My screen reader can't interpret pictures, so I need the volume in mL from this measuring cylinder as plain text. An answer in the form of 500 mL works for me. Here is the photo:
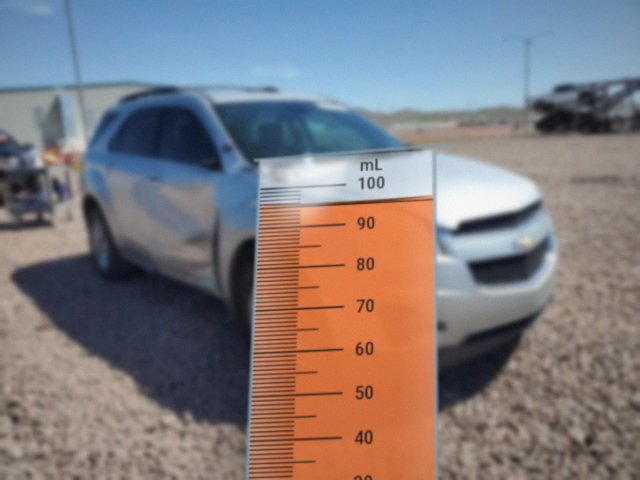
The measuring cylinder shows 95 mL
